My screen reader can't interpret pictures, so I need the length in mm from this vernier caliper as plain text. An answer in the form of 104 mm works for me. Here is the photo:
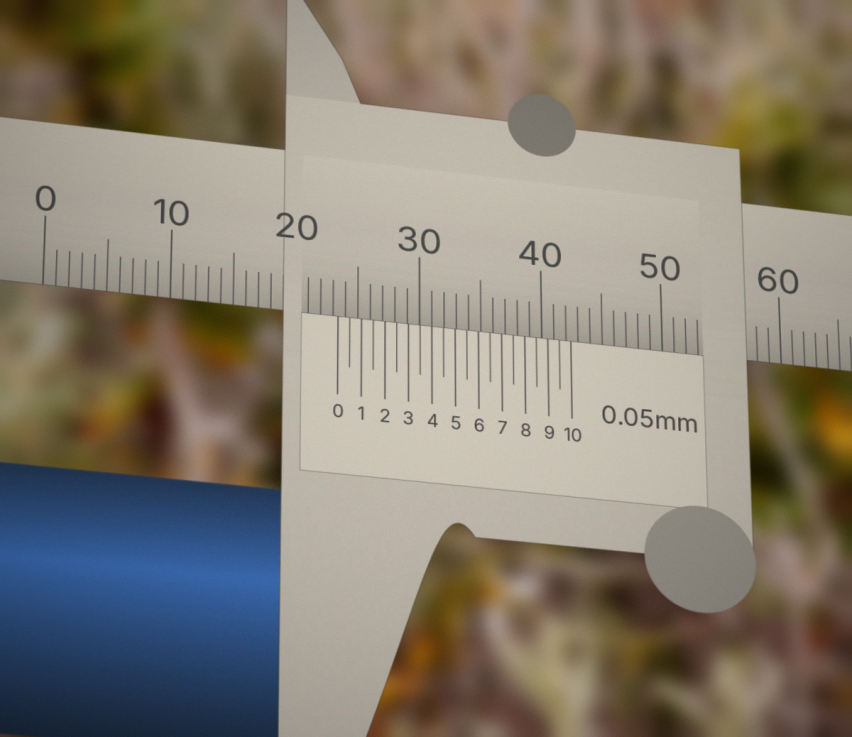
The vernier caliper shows 23.4 mm
